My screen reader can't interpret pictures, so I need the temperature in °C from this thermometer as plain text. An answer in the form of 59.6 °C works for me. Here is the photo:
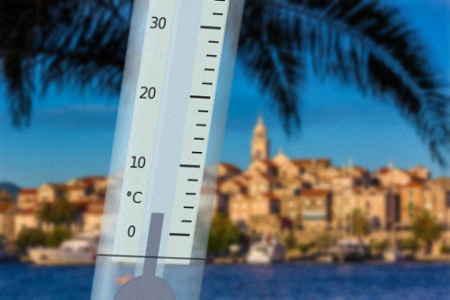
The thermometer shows 3 °C
